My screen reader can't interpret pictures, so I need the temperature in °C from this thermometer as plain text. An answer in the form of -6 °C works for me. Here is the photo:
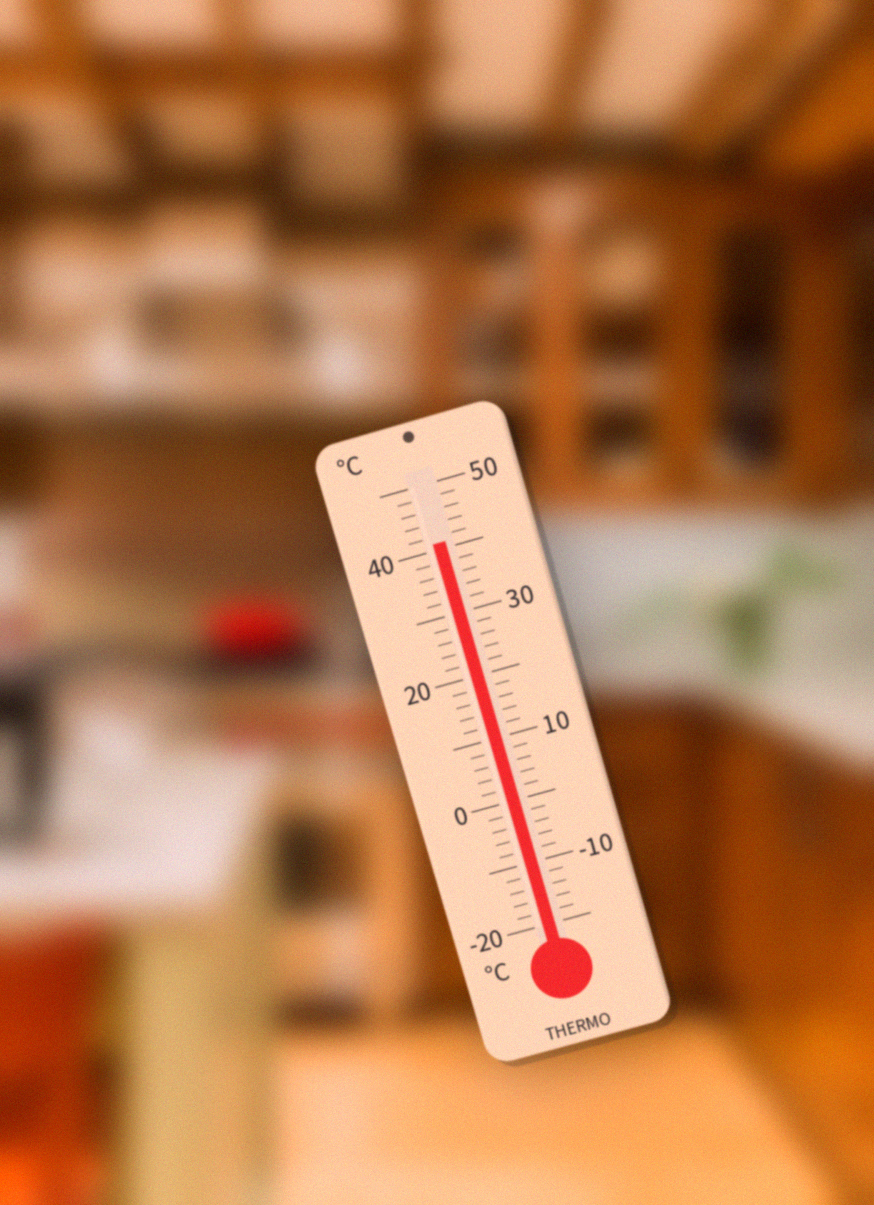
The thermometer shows 41 °C
